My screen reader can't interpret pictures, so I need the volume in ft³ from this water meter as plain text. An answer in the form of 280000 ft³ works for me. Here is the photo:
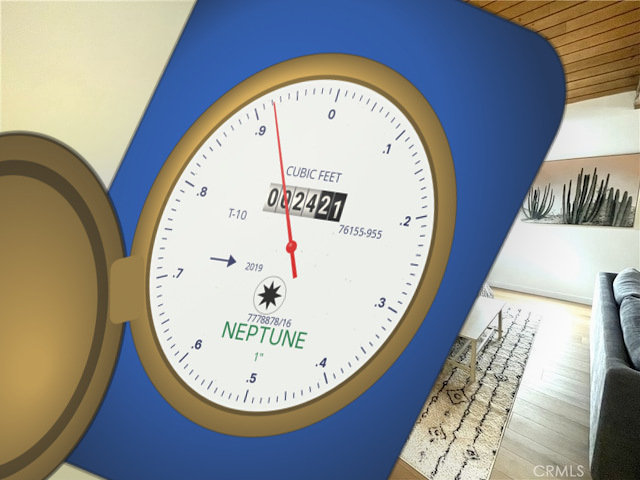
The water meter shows 2420.92 ft³
